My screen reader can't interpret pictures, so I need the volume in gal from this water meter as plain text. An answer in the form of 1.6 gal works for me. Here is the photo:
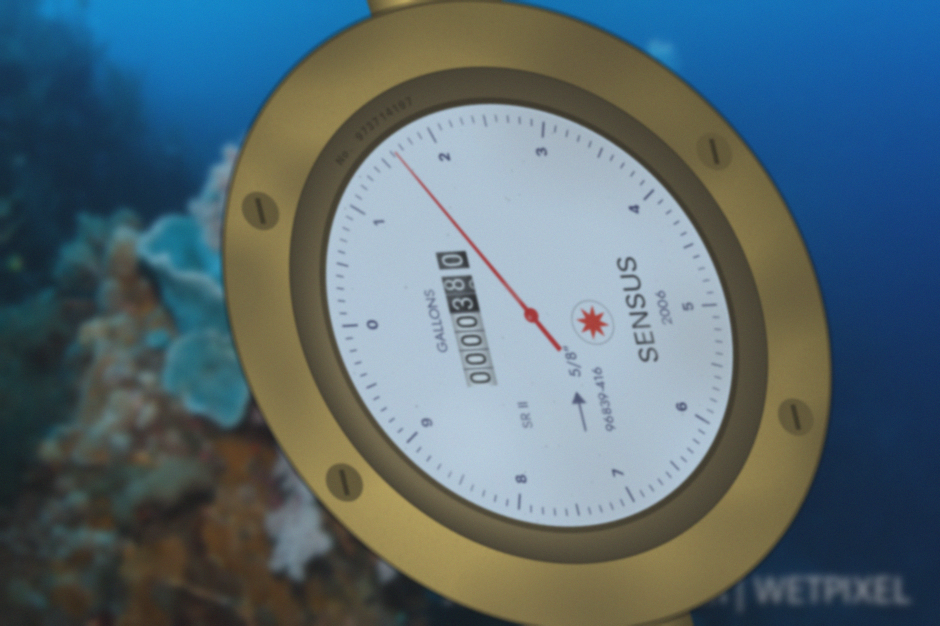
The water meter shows 381.6 gal
